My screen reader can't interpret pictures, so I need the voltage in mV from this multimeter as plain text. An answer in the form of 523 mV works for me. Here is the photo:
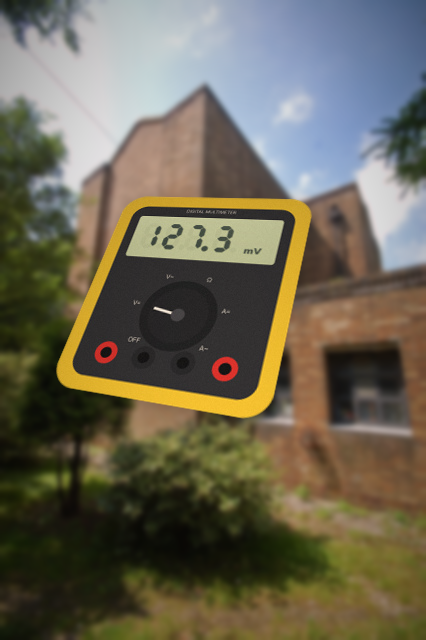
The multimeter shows 127.3 mV
